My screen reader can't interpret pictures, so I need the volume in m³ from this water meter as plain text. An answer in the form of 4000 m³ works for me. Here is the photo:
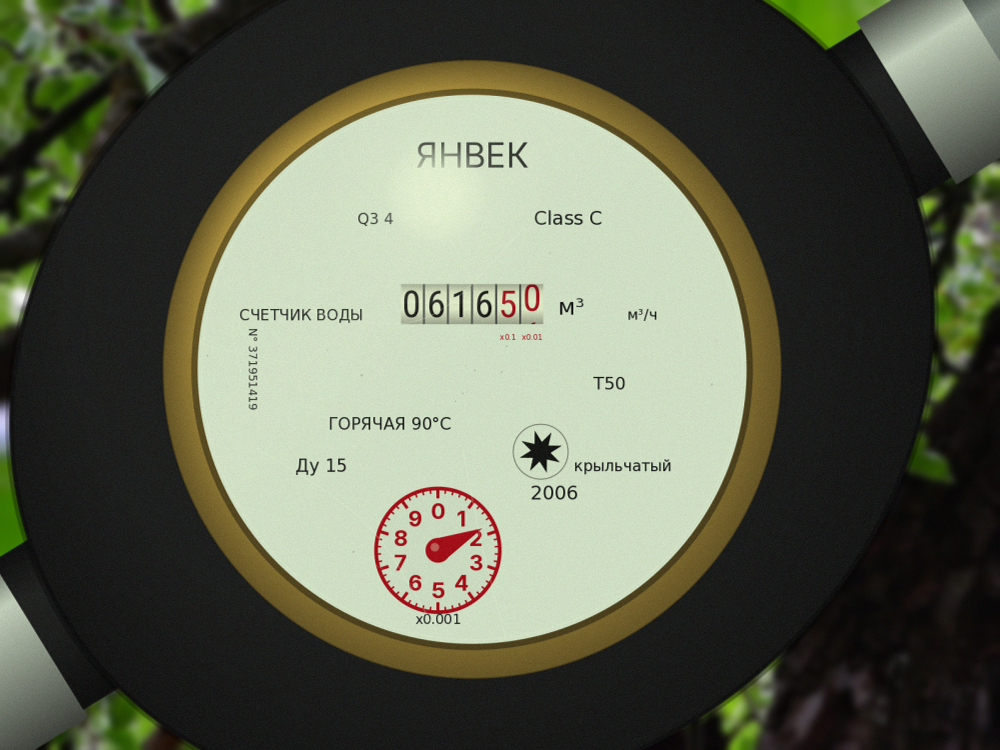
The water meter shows 616.501 m³
